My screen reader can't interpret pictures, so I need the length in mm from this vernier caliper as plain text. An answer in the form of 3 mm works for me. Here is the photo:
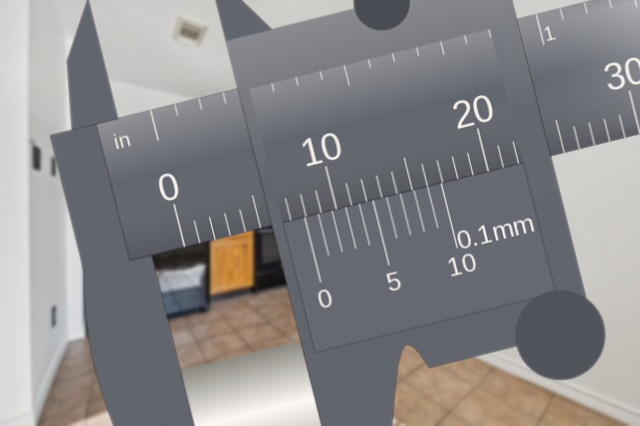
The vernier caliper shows 7.9 mm
